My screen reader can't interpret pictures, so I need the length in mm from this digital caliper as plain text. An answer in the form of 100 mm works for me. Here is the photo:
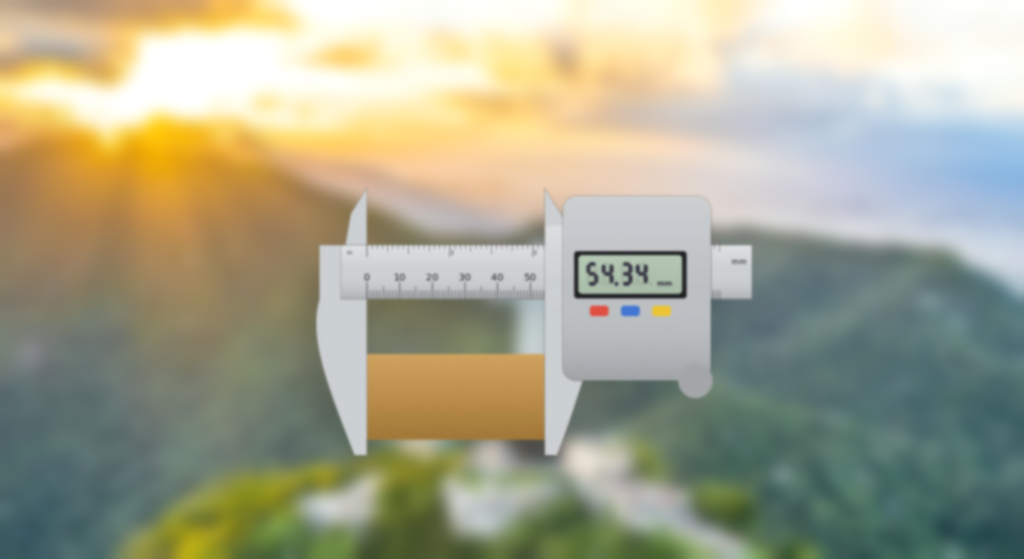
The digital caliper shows 54.34 mm
